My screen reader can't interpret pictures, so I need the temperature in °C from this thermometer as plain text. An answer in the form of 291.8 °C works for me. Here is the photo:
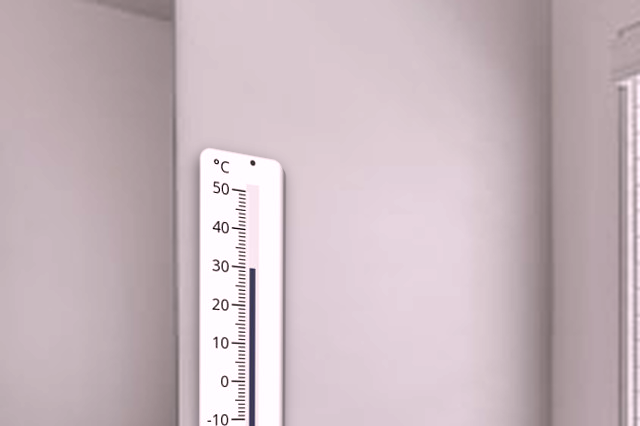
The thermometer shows 30 °C
